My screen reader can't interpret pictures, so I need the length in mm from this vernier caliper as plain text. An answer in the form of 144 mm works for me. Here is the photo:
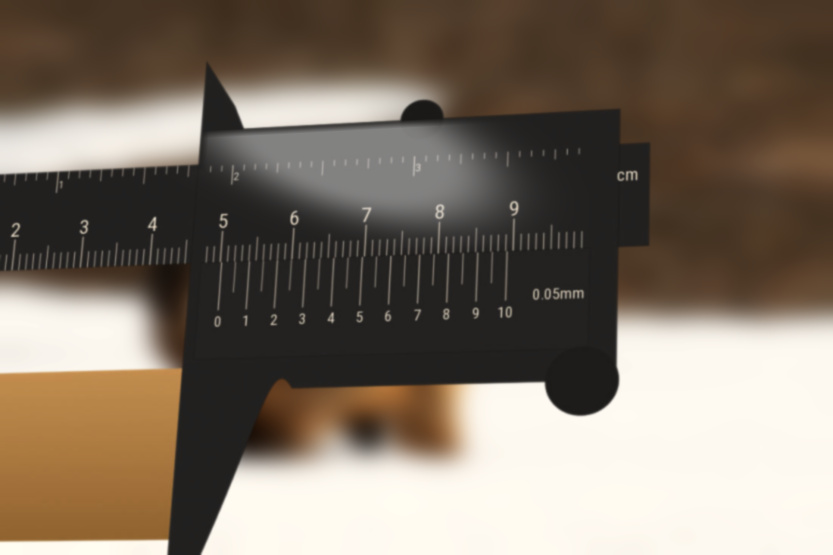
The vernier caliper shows 50.2 mm
